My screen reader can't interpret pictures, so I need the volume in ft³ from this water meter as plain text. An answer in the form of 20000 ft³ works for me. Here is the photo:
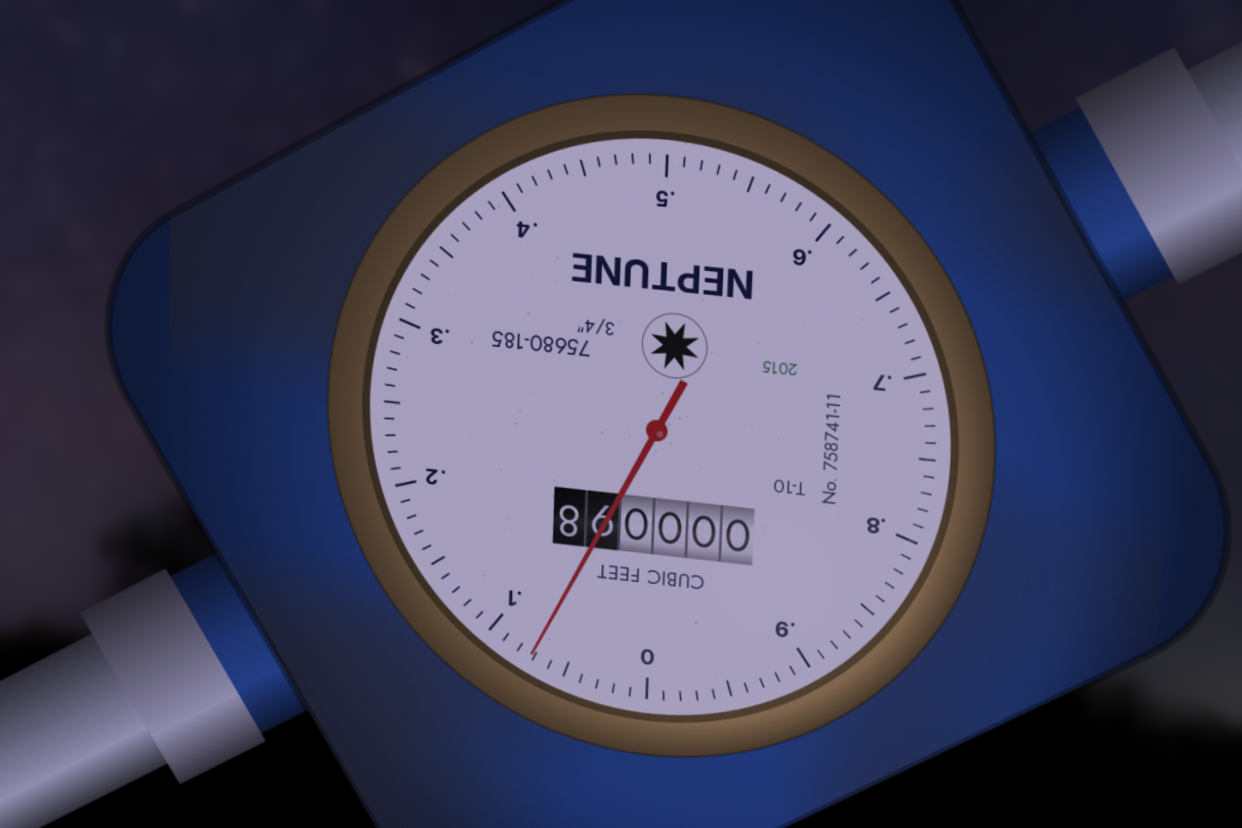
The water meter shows 98.07 ft³
